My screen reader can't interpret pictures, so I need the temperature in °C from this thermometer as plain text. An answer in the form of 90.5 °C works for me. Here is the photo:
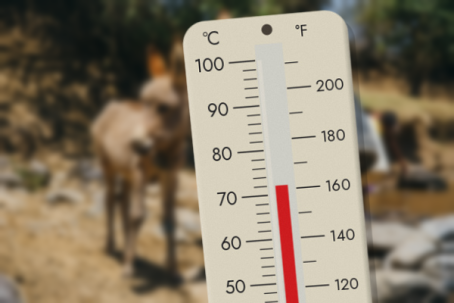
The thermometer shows 72 °C
